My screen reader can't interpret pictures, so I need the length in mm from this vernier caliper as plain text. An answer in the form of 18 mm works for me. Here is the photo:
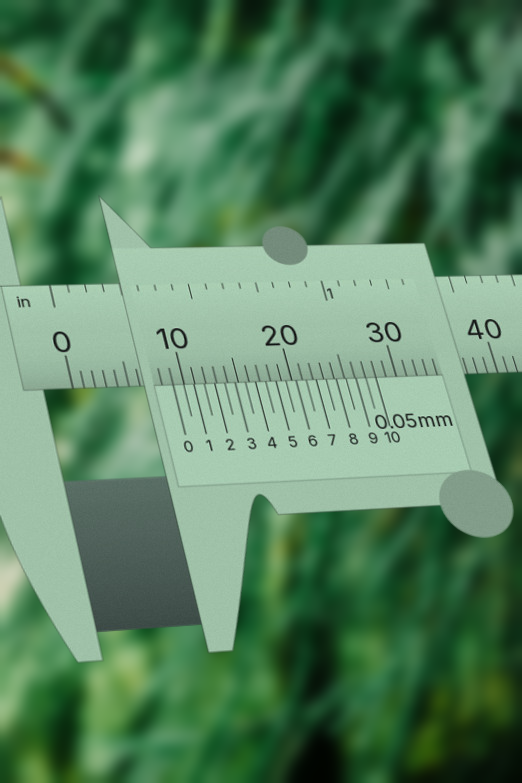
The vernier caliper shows 9.0 mm
